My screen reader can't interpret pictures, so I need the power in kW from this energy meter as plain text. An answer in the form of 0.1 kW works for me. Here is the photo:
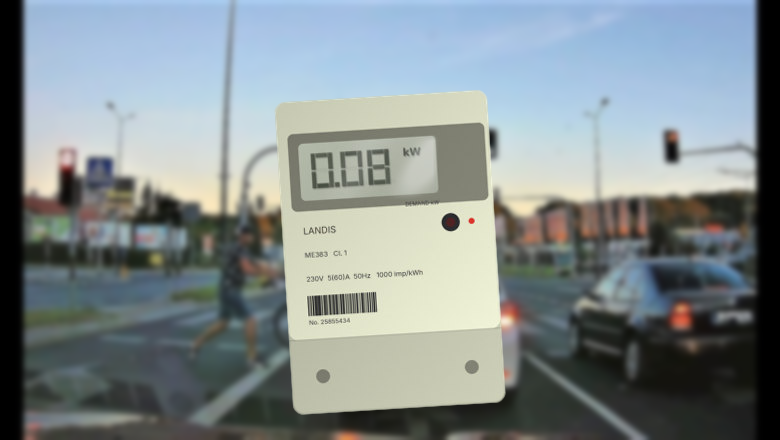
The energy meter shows 0.08 kW
